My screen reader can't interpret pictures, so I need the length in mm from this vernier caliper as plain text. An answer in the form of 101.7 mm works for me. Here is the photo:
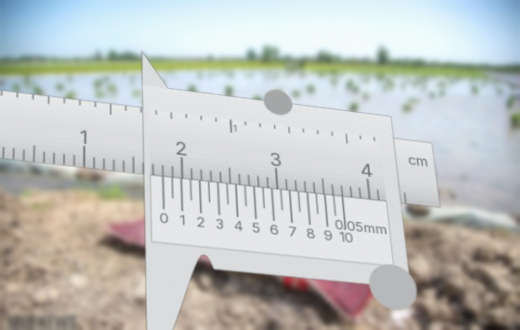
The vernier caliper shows 18.0 mm
